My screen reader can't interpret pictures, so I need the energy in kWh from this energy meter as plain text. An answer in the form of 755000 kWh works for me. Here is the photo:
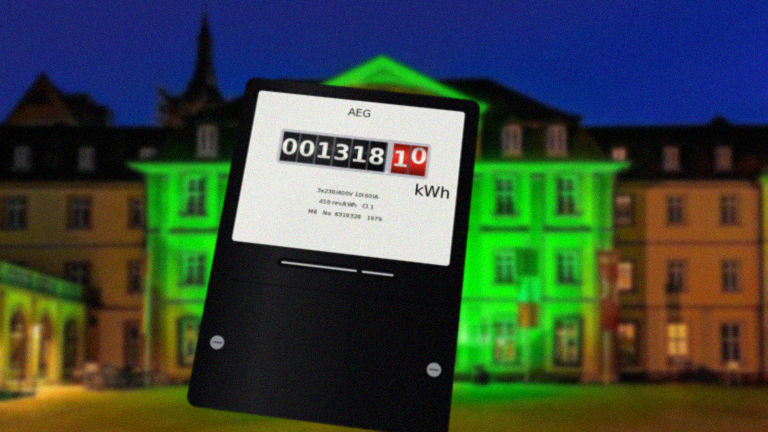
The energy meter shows 1318.10 kWh
